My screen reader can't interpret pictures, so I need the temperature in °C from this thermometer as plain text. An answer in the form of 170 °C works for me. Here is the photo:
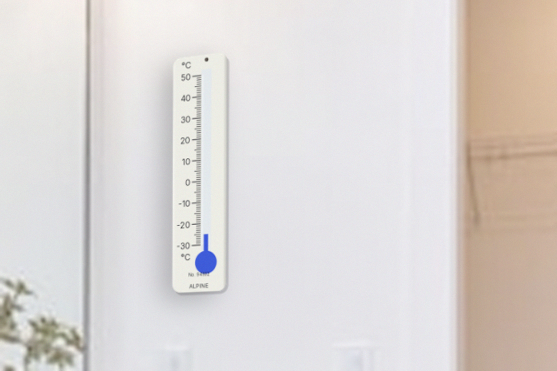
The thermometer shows -25 °C
